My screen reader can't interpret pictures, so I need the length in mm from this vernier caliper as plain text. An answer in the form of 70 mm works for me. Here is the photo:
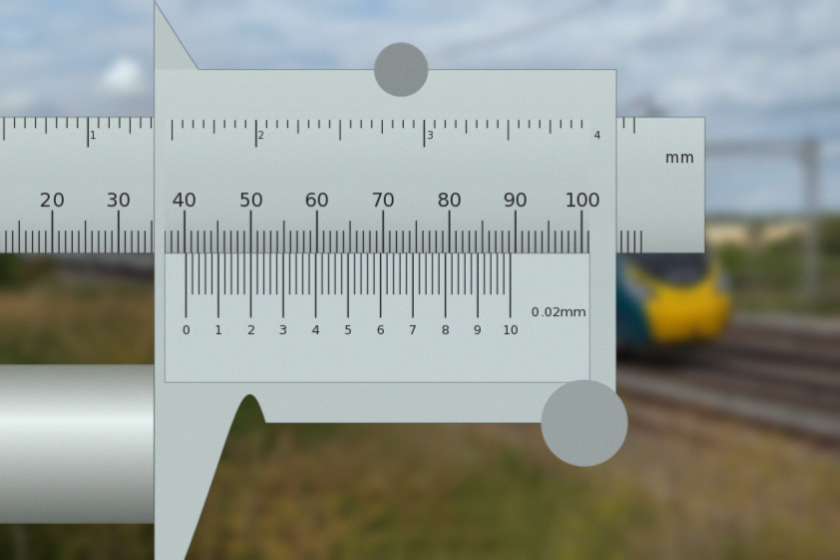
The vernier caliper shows 40.2 mm
